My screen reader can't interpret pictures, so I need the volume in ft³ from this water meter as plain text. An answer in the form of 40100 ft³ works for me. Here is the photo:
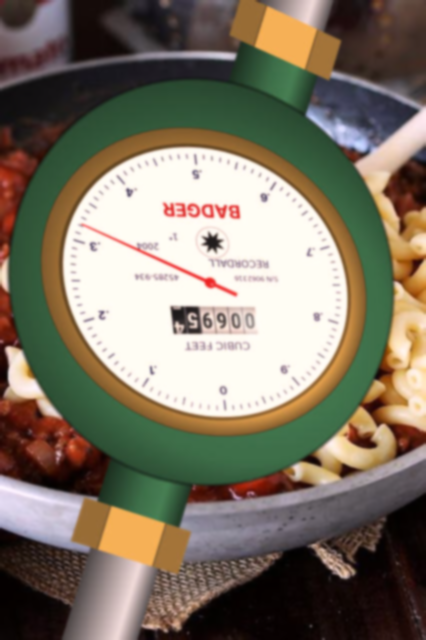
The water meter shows 6954.32 ft³
